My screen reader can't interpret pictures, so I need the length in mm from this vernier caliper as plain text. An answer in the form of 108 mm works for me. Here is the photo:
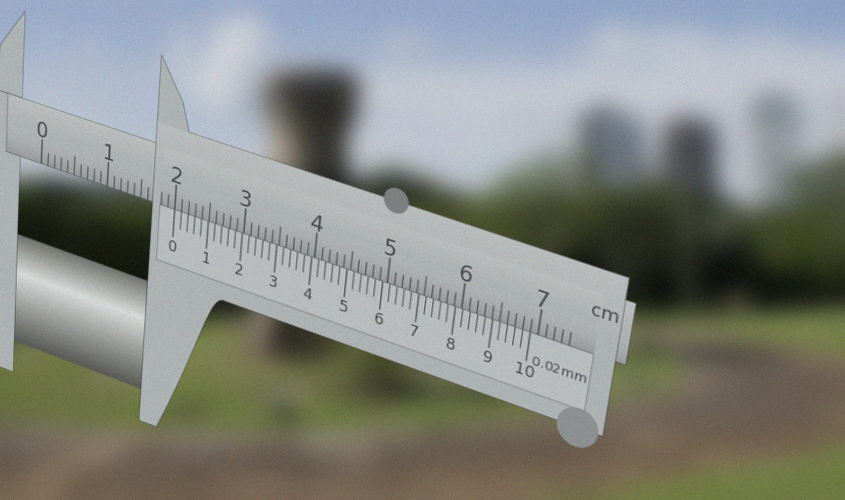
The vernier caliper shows 20.0 mm
